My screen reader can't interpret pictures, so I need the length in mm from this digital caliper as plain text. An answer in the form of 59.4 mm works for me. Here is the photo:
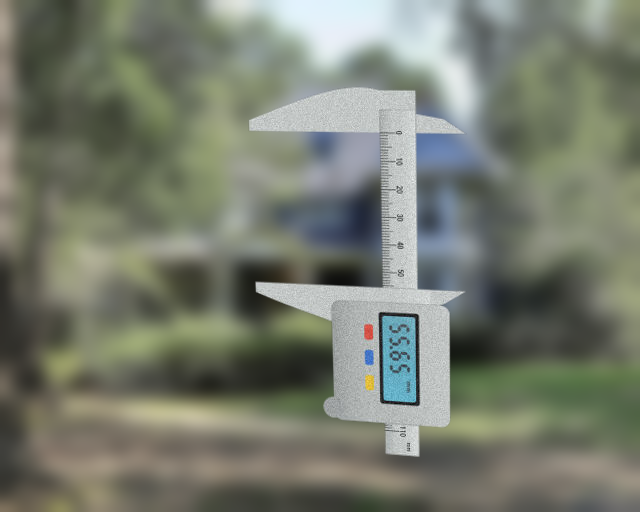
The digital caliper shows 55.65 mm
